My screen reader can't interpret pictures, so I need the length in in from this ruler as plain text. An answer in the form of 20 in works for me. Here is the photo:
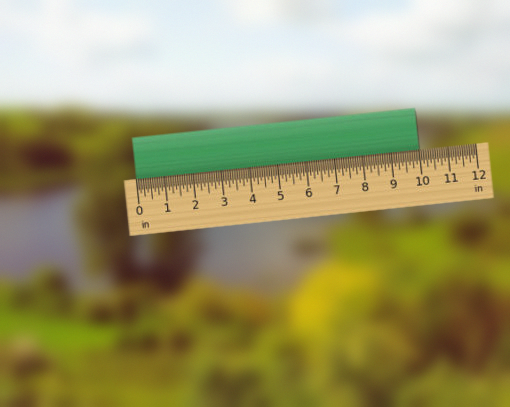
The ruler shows 10 in
